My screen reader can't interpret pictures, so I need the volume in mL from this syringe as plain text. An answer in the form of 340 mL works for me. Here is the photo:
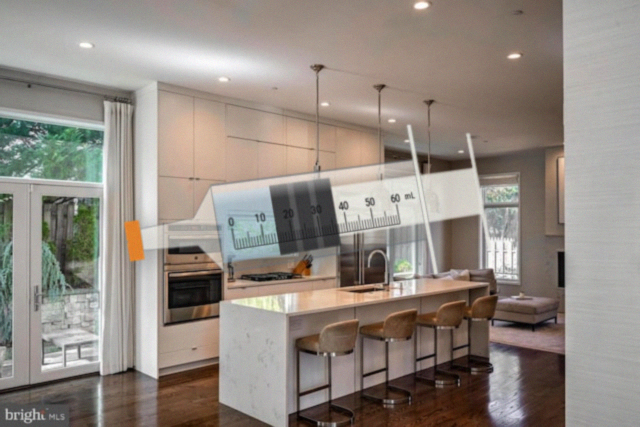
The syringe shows 15 mL
